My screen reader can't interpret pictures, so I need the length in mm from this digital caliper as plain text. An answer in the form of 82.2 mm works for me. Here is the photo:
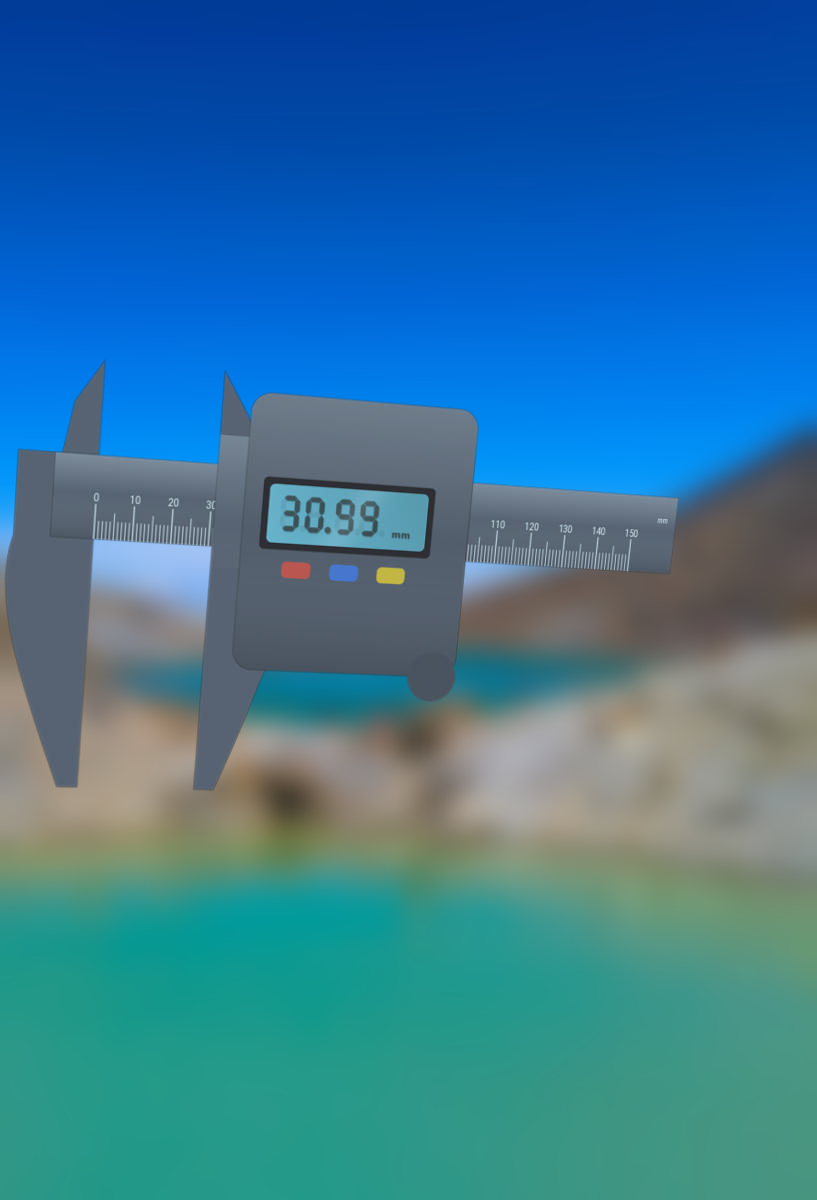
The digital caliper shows 30.99 mm
